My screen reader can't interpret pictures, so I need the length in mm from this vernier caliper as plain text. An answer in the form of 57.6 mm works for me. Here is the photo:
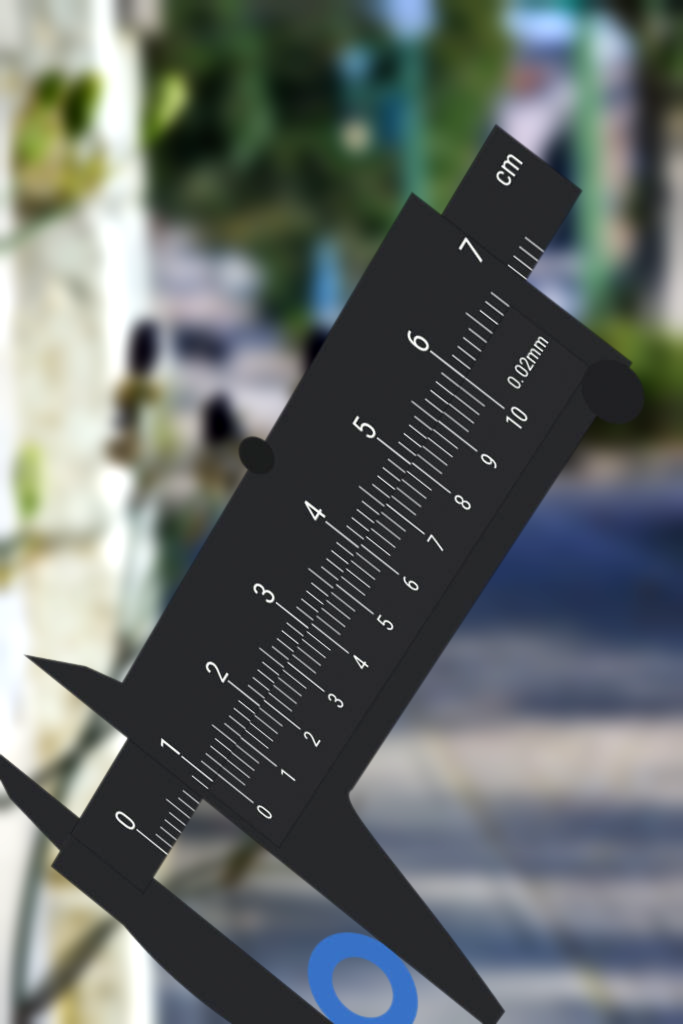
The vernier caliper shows 11.0 mm
